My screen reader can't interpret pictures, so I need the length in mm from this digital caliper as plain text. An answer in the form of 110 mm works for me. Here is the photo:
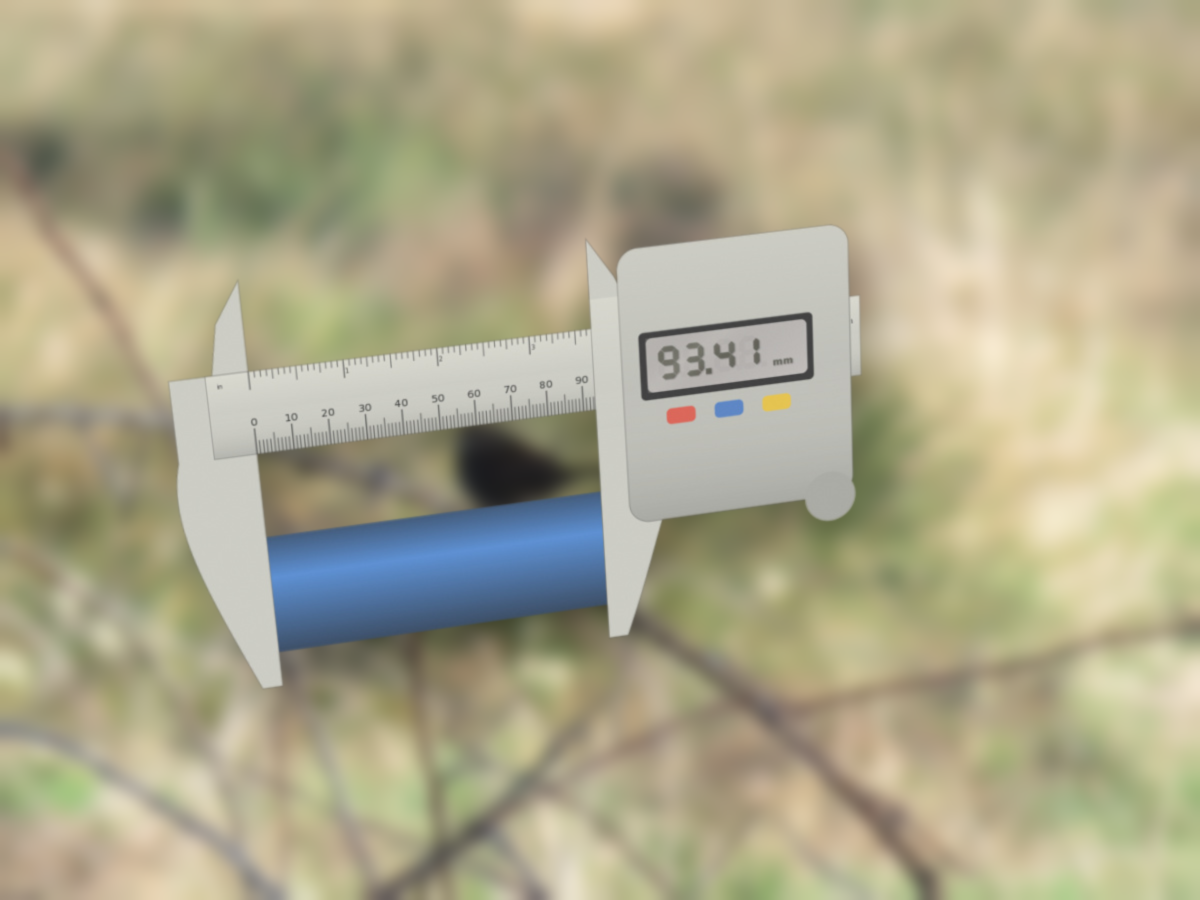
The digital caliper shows 93.41 mm
